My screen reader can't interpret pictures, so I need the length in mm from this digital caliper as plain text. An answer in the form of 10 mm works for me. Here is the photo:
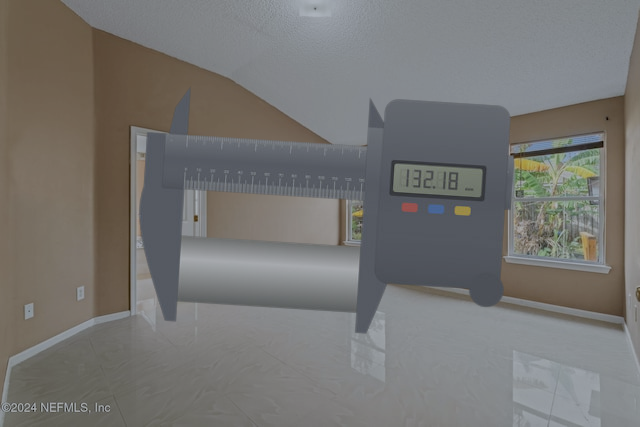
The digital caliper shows 132.18 mm
